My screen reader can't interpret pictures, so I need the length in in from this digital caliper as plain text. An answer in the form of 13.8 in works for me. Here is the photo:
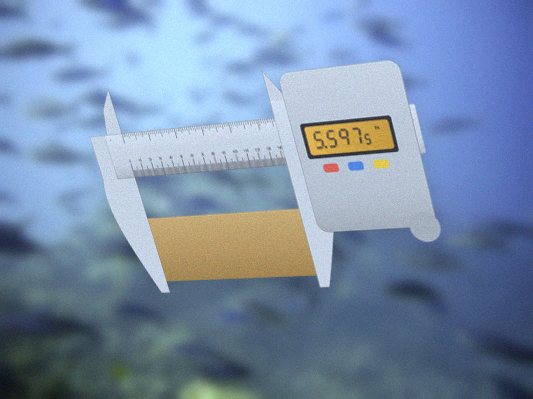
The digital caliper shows 5.5975 in
